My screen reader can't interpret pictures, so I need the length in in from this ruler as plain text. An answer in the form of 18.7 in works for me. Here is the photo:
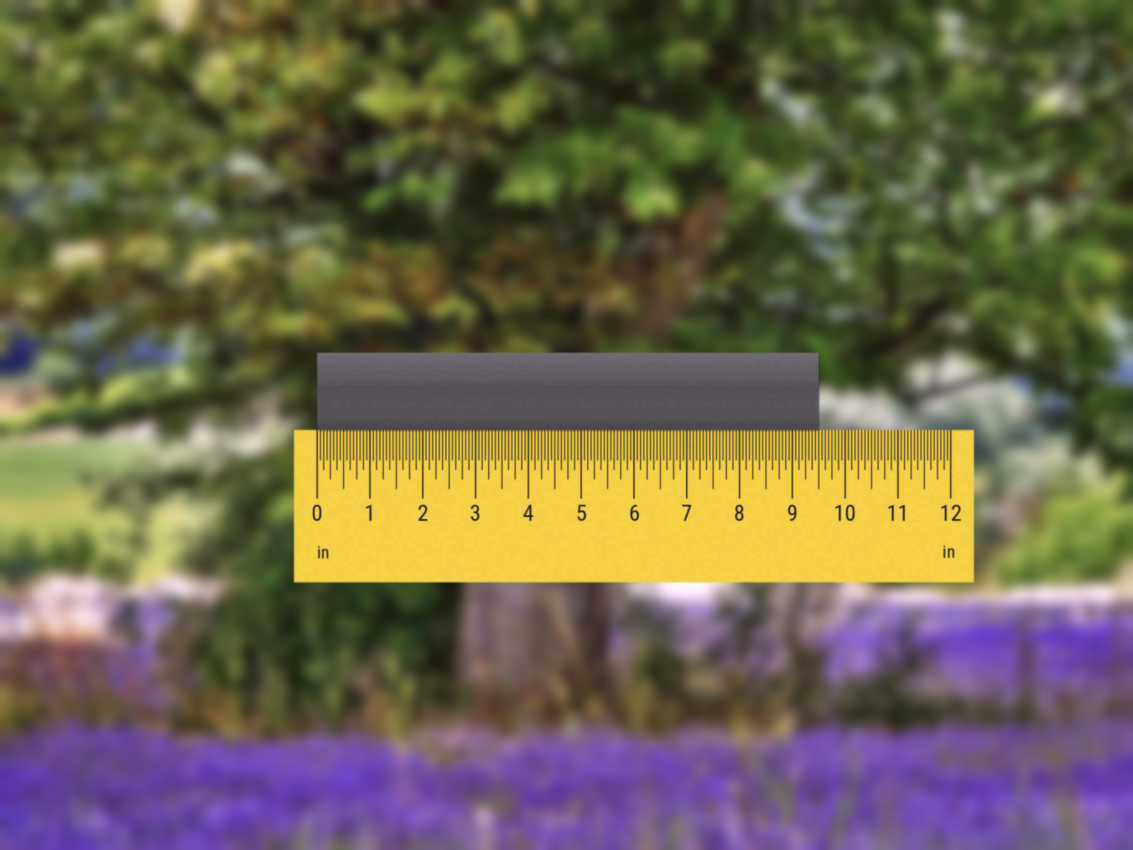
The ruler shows 9.5 in
